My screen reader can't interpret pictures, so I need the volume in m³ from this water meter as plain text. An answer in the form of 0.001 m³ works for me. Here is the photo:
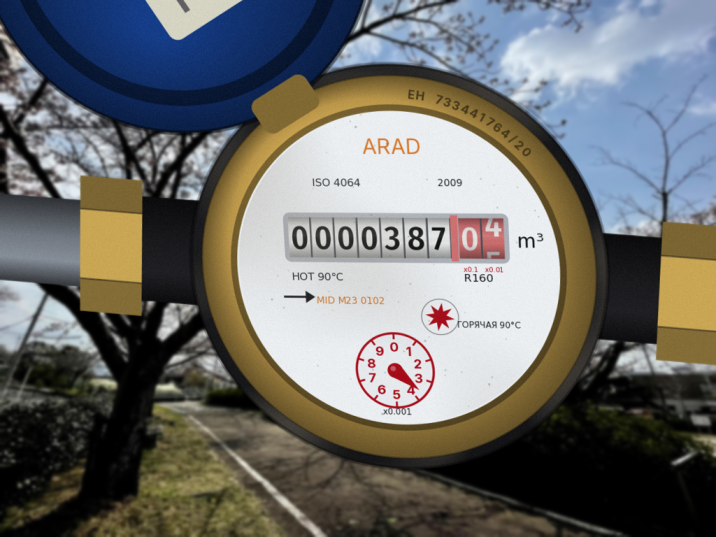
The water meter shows 387.043 m³
